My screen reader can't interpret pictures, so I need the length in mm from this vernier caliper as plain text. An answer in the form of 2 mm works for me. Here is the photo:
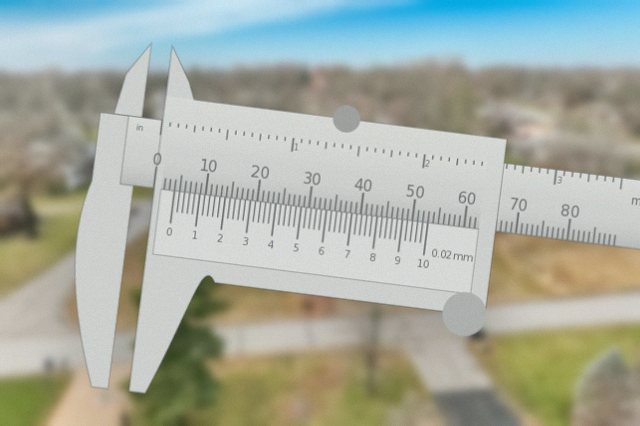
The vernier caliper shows 4.0 mm
